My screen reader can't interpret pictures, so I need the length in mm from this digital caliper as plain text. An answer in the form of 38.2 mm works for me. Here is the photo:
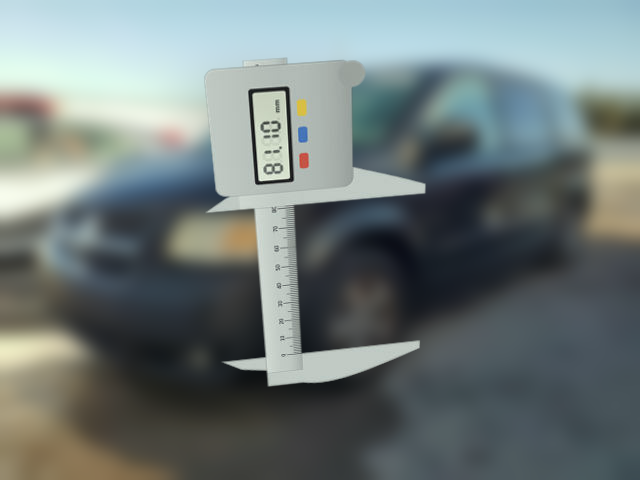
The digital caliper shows 81.10 mm
